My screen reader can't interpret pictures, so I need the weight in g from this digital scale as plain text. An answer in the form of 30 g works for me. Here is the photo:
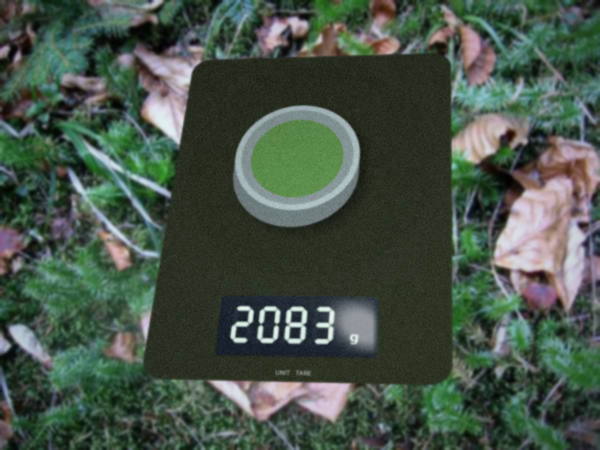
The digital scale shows 2083 g
